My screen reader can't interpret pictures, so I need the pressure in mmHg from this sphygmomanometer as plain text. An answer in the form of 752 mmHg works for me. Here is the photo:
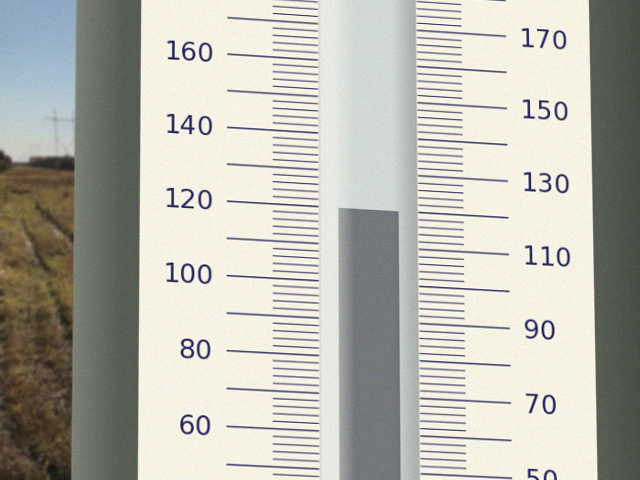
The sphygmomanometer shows 120 mmHg
